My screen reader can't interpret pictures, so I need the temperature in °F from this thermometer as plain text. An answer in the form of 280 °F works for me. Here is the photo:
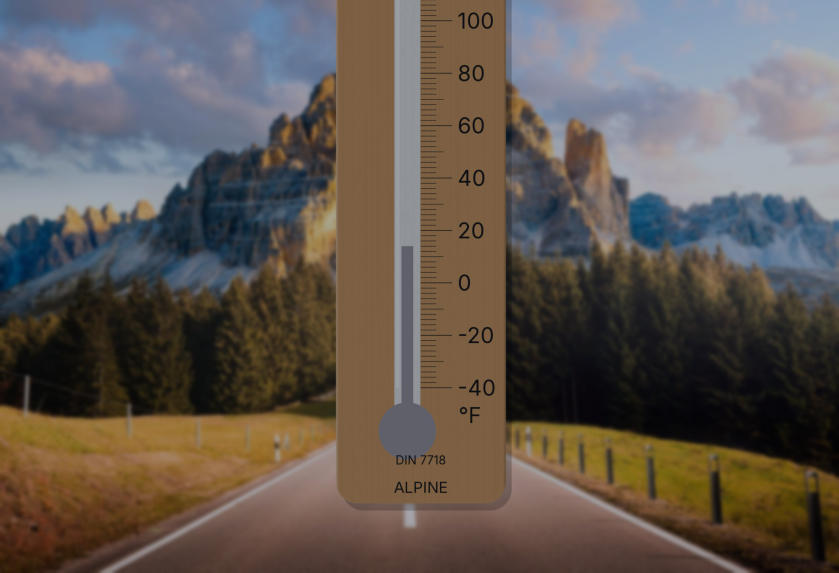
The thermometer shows 14 °F
